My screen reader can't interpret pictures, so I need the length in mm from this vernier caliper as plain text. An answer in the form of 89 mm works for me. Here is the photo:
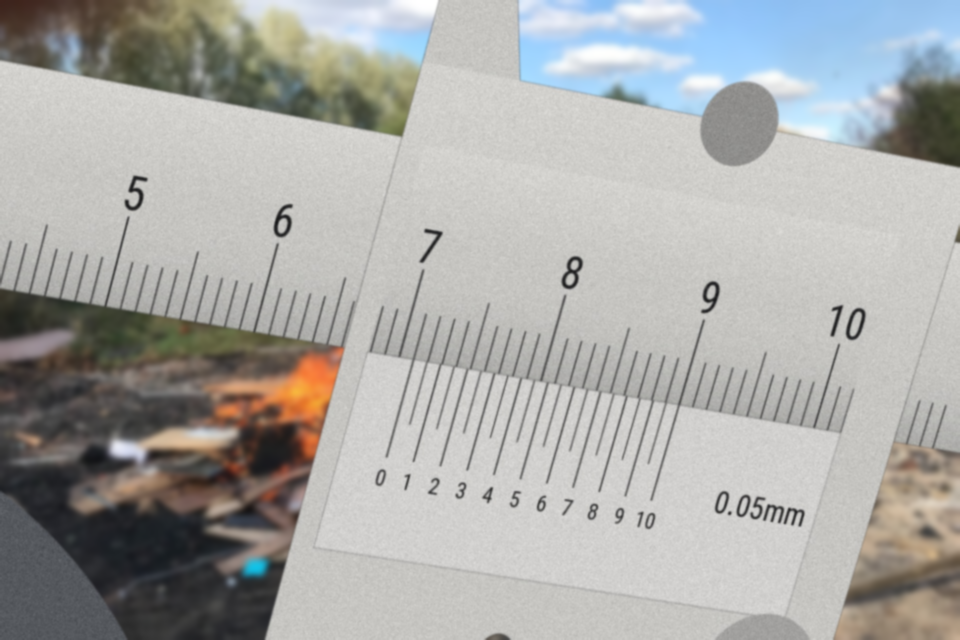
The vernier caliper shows 71.0 mm
